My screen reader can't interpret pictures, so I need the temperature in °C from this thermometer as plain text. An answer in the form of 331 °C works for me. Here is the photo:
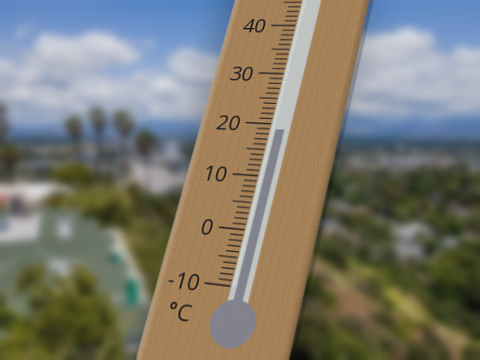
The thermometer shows 19 °C
